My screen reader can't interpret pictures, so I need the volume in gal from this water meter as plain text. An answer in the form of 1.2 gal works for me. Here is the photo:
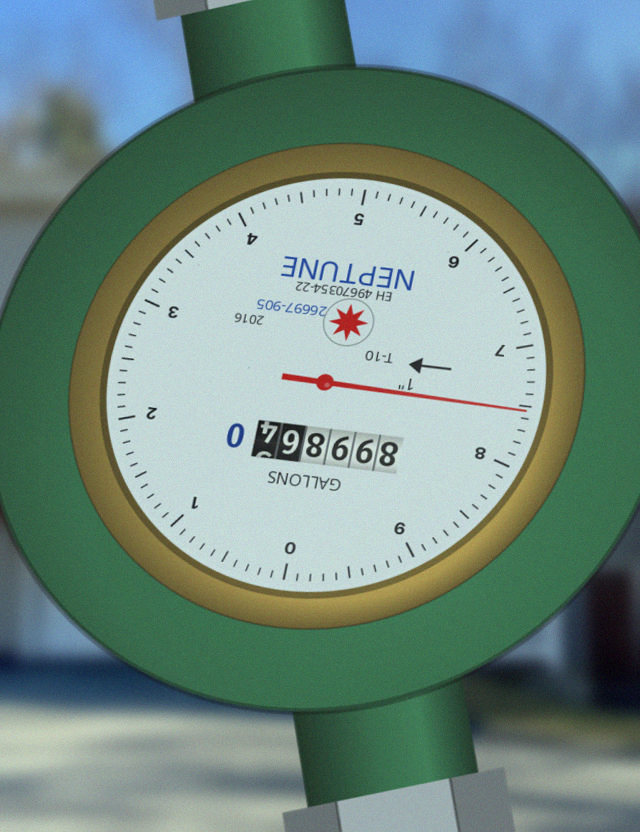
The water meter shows 8998637.5 gal
